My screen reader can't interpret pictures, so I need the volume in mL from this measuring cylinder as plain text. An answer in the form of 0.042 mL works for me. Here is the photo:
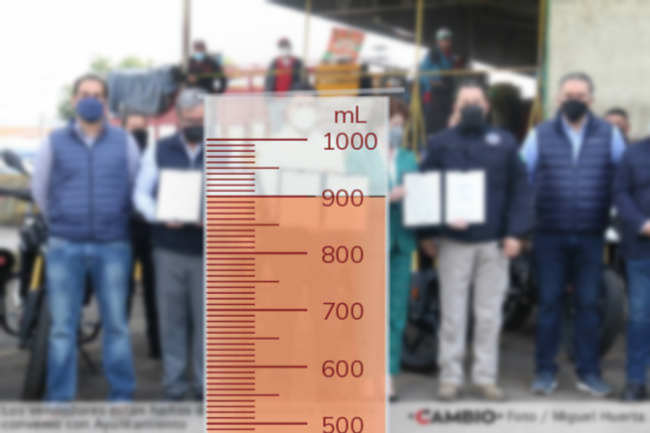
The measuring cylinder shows 900 mL
